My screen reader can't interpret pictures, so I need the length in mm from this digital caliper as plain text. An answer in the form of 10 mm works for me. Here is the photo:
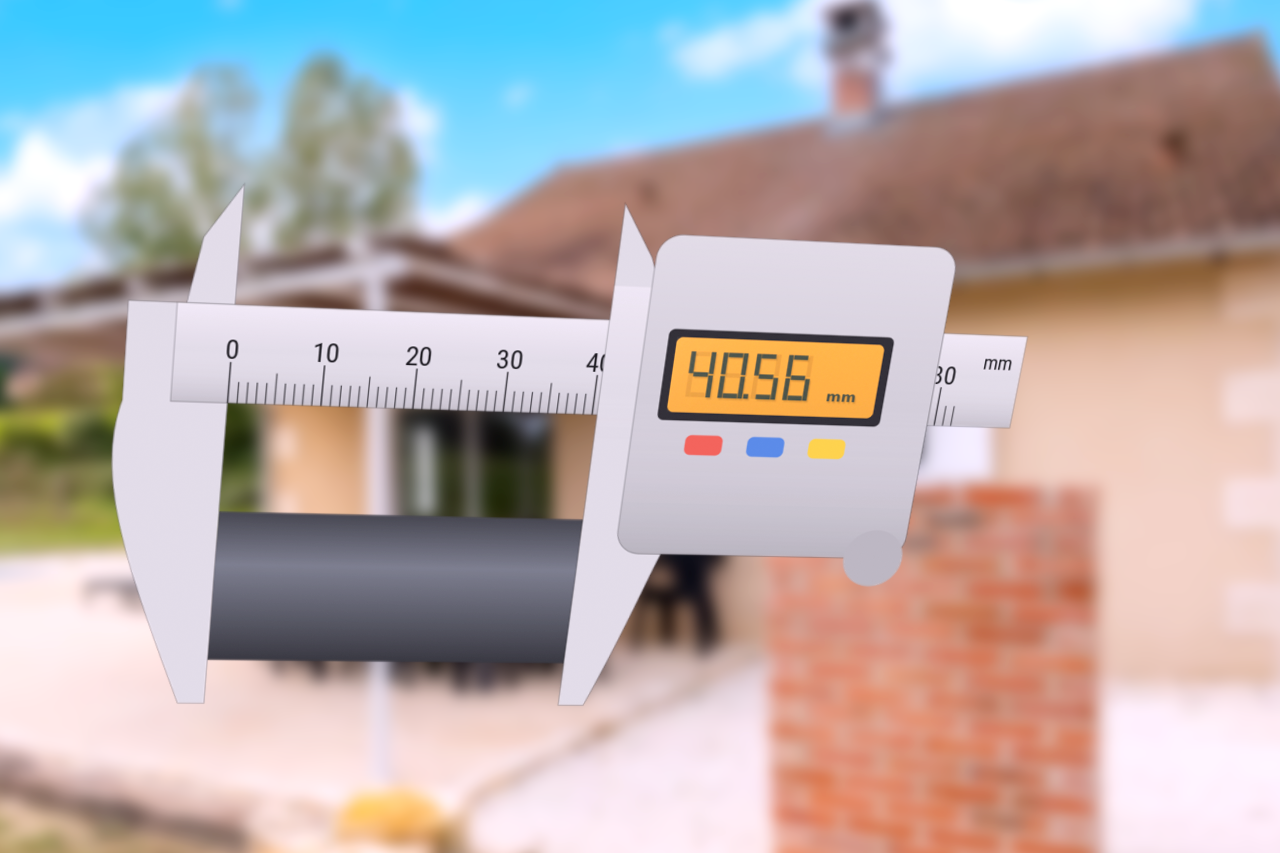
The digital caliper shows 40.56 mm
